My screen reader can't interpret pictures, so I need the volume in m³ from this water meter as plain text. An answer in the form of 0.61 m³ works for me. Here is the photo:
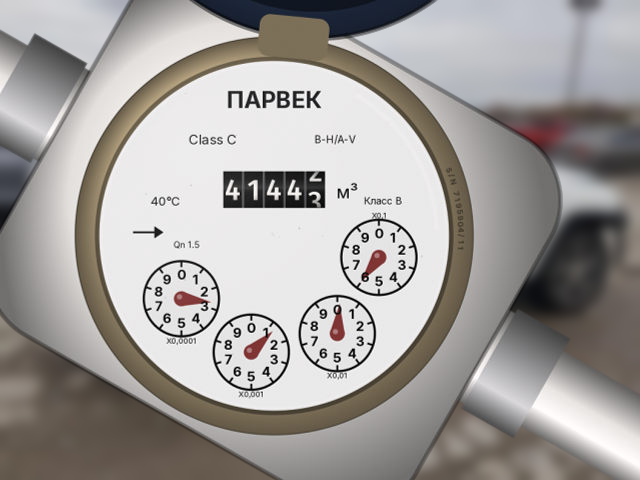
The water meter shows 41442.6012 m³
